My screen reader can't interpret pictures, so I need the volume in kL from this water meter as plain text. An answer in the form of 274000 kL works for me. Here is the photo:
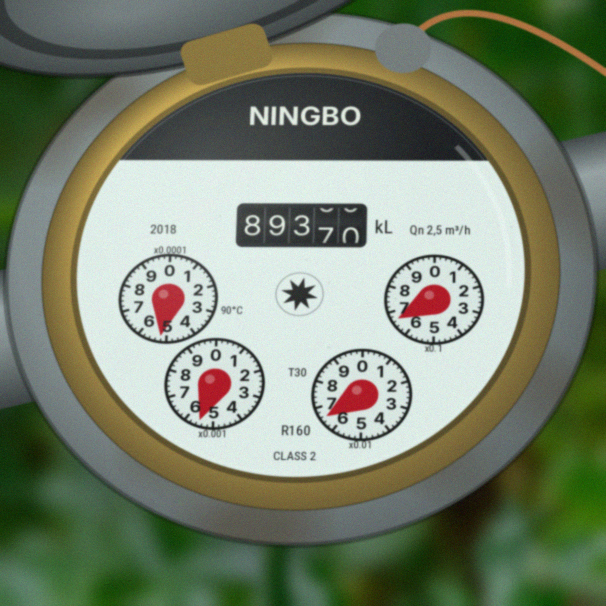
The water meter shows 89369.6655 kL
